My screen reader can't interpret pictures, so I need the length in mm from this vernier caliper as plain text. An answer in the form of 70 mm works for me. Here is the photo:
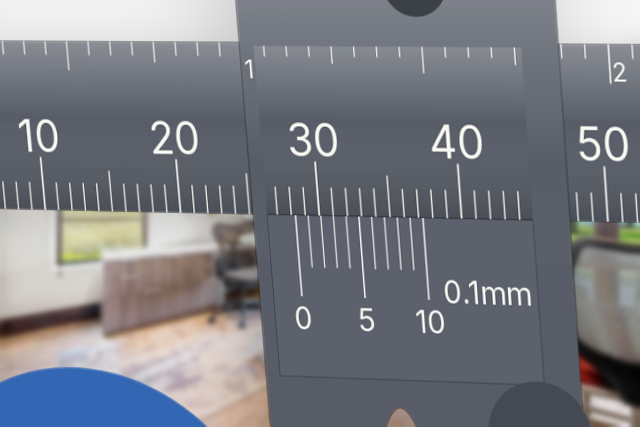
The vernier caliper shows 28.3 mm
